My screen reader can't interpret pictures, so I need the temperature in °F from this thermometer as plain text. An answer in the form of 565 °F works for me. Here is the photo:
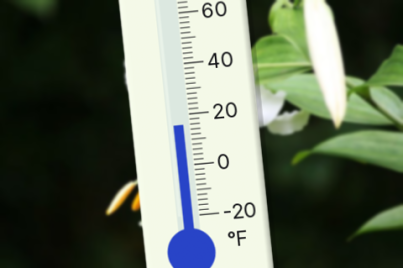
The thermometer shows 16 °F
